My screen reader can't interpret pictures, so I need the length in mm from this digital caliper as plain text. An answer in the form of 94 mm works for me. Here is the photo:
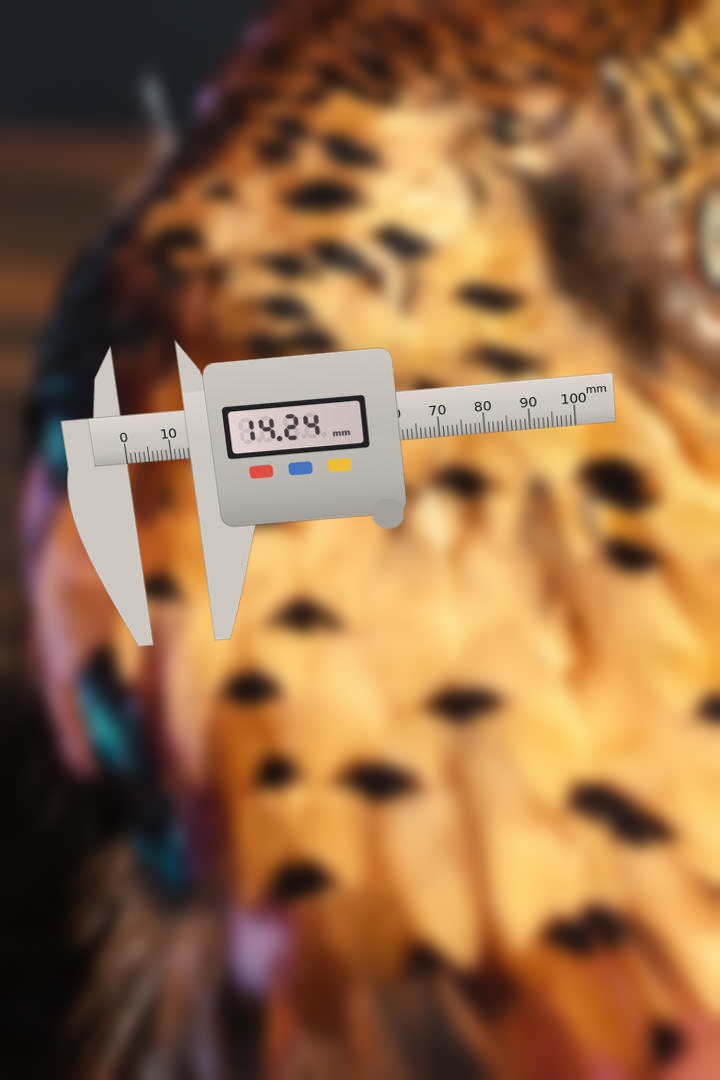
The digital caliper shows 14.24 mm
